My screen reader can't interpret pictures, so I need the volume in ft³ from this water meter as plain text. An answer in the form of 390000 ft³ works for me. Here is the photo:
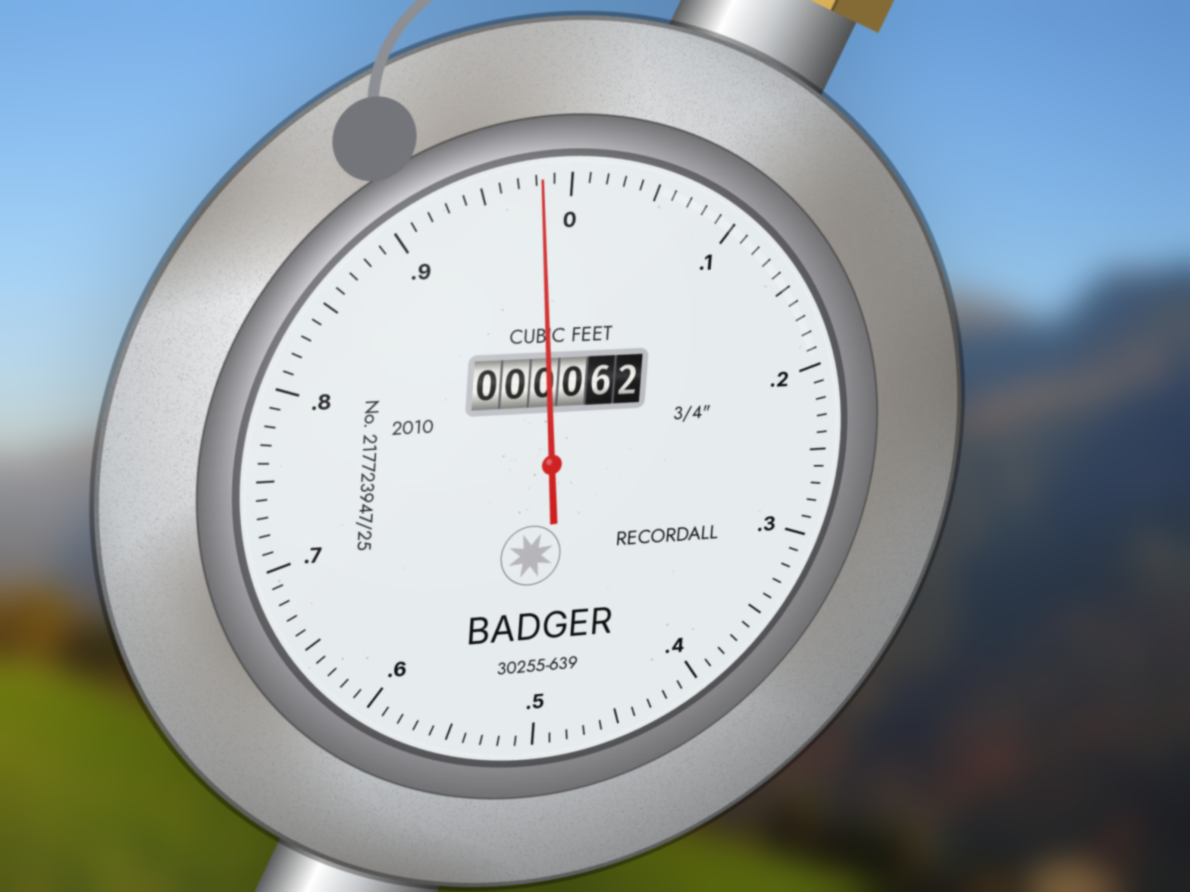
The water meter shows 61.98 ft³
